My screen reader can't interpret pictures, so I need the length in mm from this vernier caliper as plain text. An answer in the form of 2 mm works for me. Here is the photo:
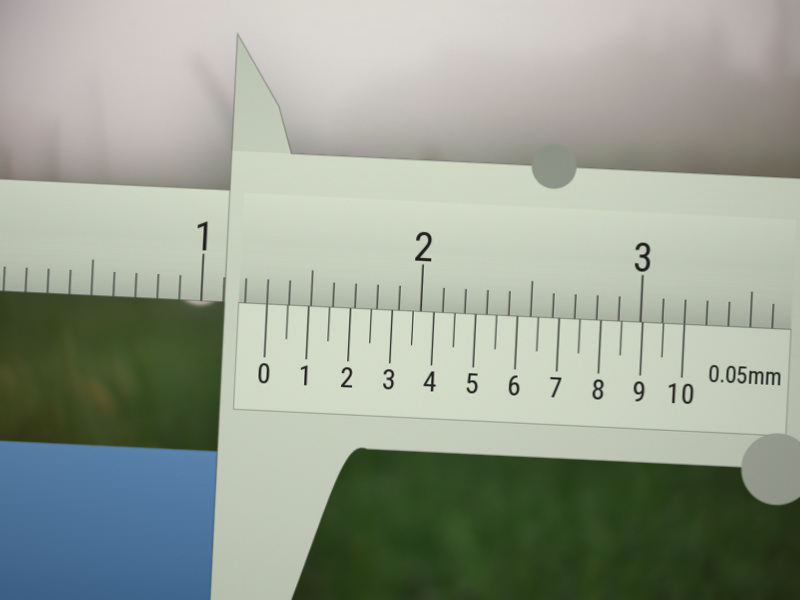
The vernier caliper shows 13.0 mm
